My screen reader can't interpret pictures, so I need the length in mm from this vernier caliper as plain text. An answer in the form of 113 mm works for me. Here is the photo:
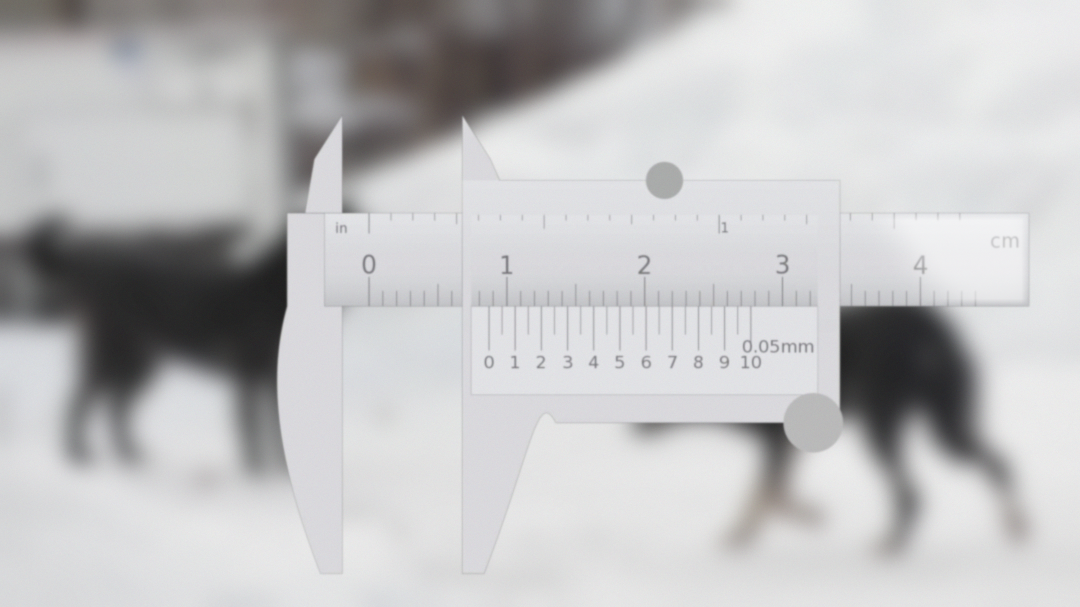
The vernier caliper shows 8.7 mm
